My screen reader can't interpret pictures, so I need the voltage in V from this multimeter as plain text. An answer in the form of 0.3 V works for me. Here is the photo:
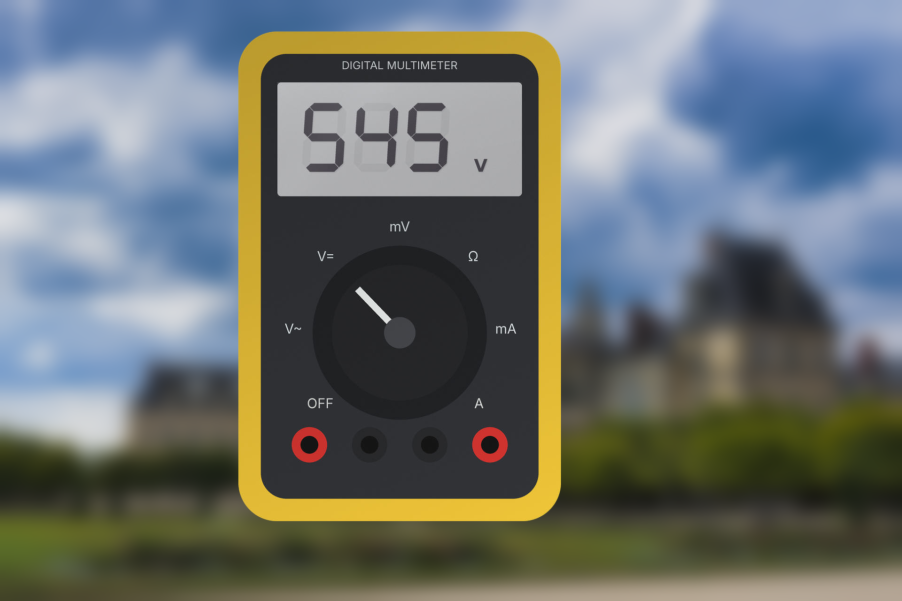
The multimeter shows 545 V
